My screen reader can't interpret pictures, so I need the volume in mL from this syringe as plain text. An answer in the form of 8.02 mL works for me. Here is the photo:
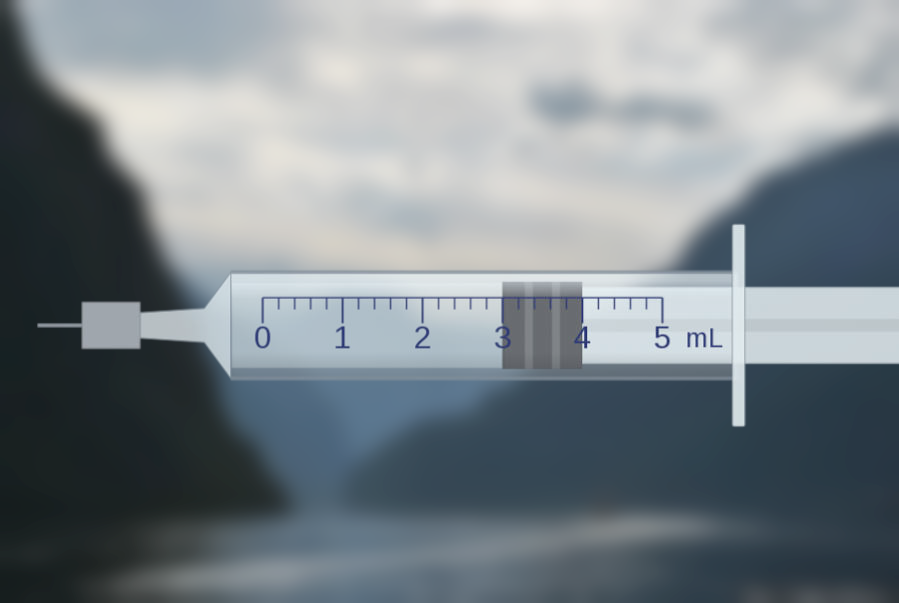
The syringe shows 3 mL
